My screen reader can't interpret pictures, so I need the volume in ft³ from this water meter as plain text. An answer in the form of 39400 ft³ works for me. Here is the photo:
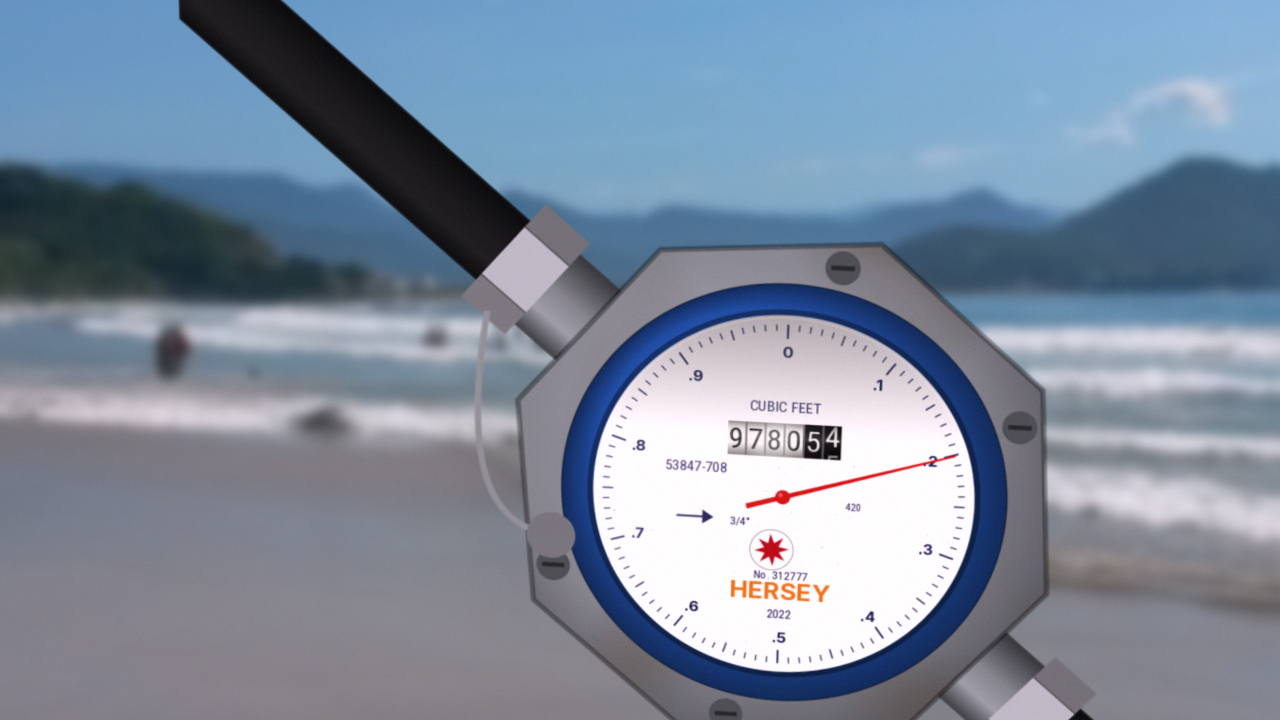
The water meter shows 978054.20 ft³
